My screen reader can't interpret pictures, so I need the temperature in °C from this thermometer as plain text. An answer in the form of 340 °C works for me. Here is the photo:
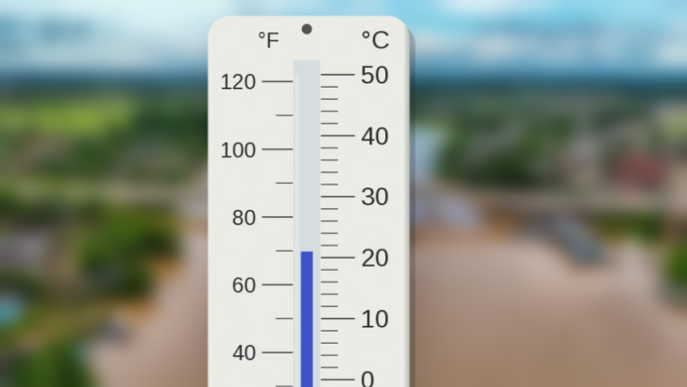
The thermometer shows 21 °C
